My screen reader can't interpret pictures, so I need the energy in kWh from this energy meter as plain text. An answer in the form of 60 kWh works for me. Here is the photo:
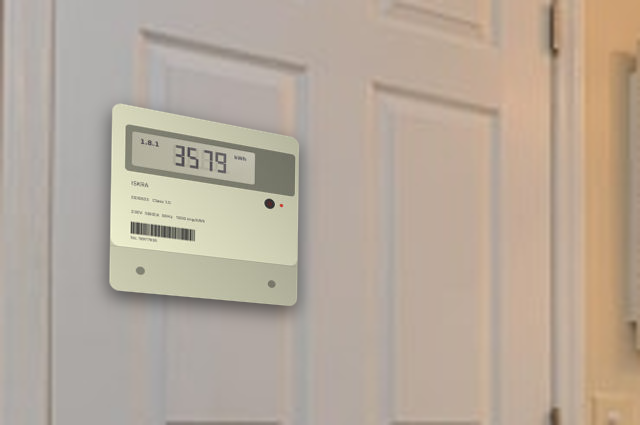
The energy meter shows 3579 kWh
